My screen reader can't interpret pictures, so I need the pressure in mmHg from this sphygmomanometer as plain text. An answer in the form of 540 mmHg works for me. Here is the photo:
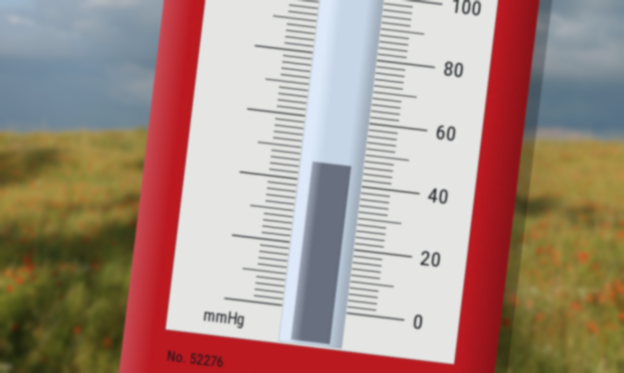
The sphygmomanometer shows 46 mmHg
